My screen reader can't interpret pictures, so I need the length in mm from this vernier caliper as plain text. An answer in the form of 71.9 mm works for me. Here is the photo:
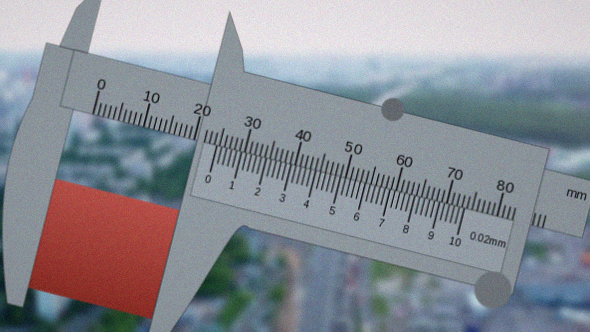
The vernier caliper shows 24.5 mm
